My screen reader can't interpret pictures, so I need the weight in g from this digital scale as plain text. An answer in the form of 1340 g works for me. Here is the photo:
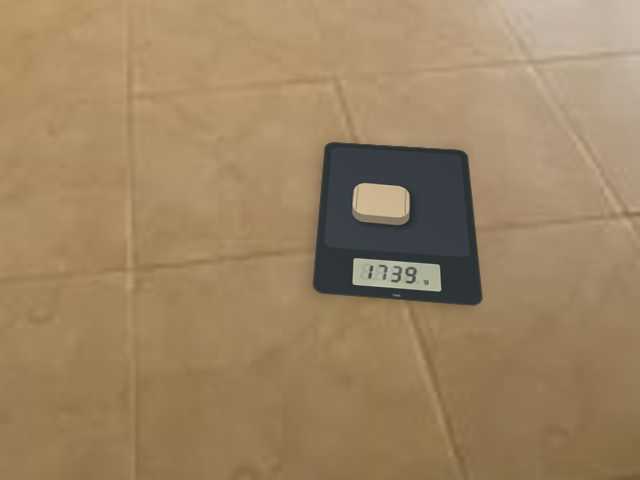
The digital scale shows 1739 g
